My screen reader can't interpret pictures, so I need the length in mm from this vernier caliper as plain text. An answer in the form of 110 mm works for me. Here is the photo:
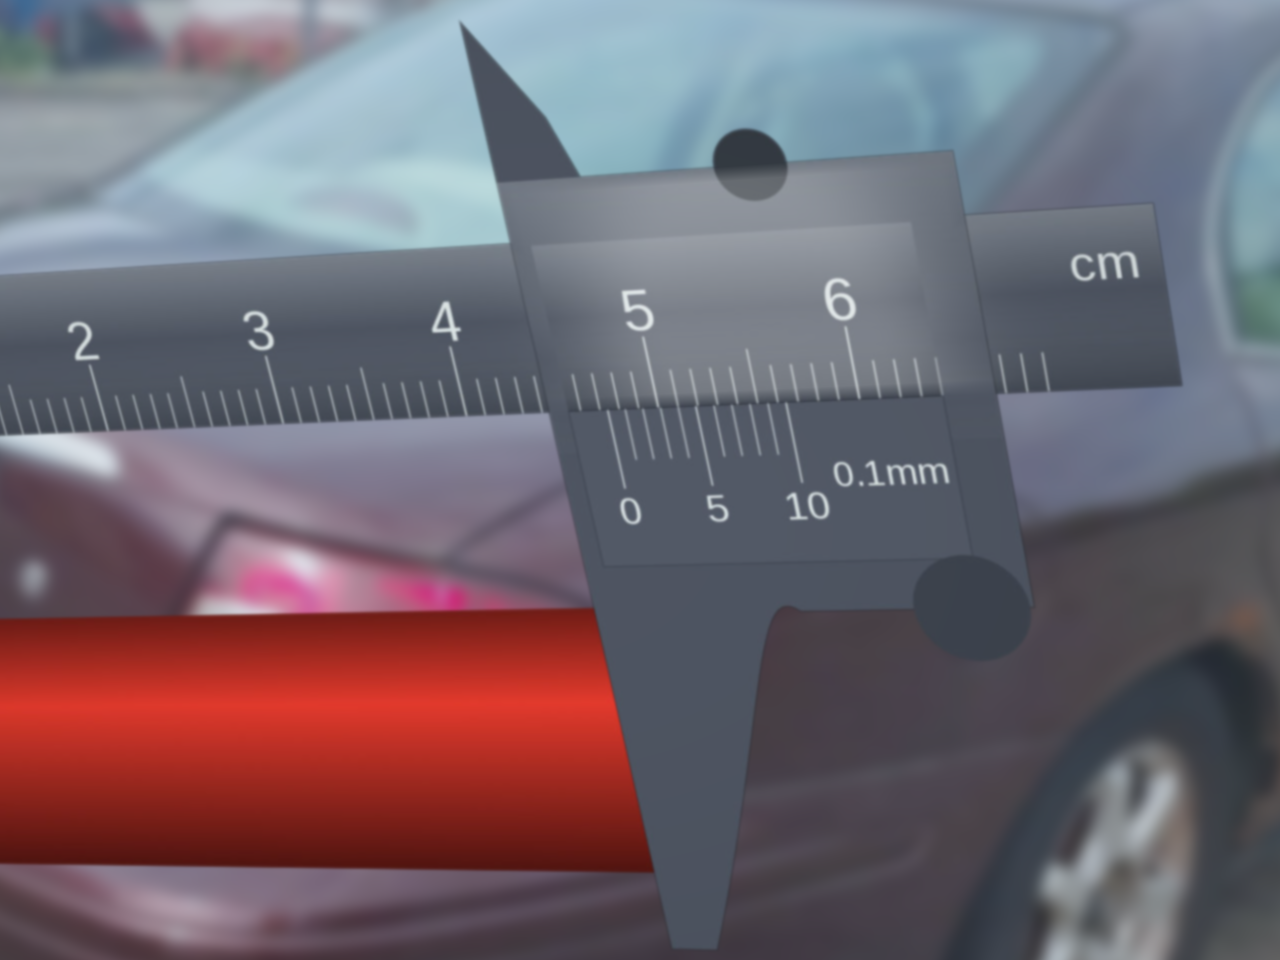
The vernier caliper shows 47.4 mm
